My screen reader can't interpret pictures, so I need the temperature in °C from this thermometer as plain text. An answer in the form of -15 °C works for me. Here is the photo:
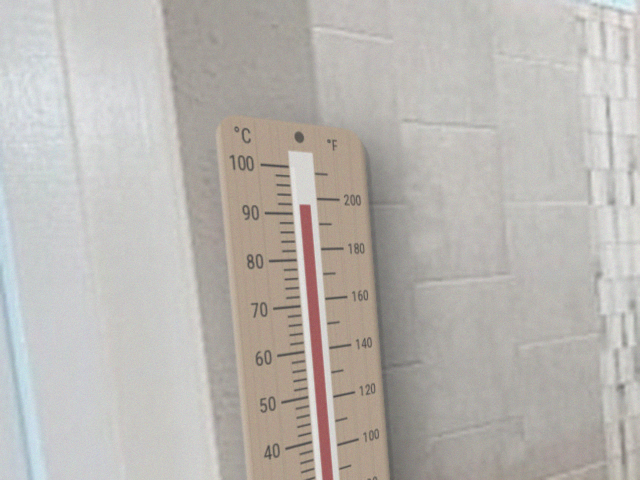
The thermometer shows 92 °C
